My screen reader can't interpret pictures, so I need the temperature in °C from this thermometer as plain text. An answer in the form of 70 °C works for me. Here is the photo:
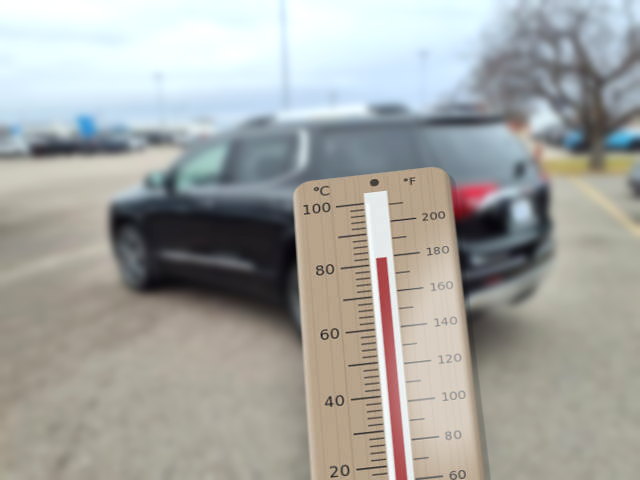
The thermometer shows 82 °C
